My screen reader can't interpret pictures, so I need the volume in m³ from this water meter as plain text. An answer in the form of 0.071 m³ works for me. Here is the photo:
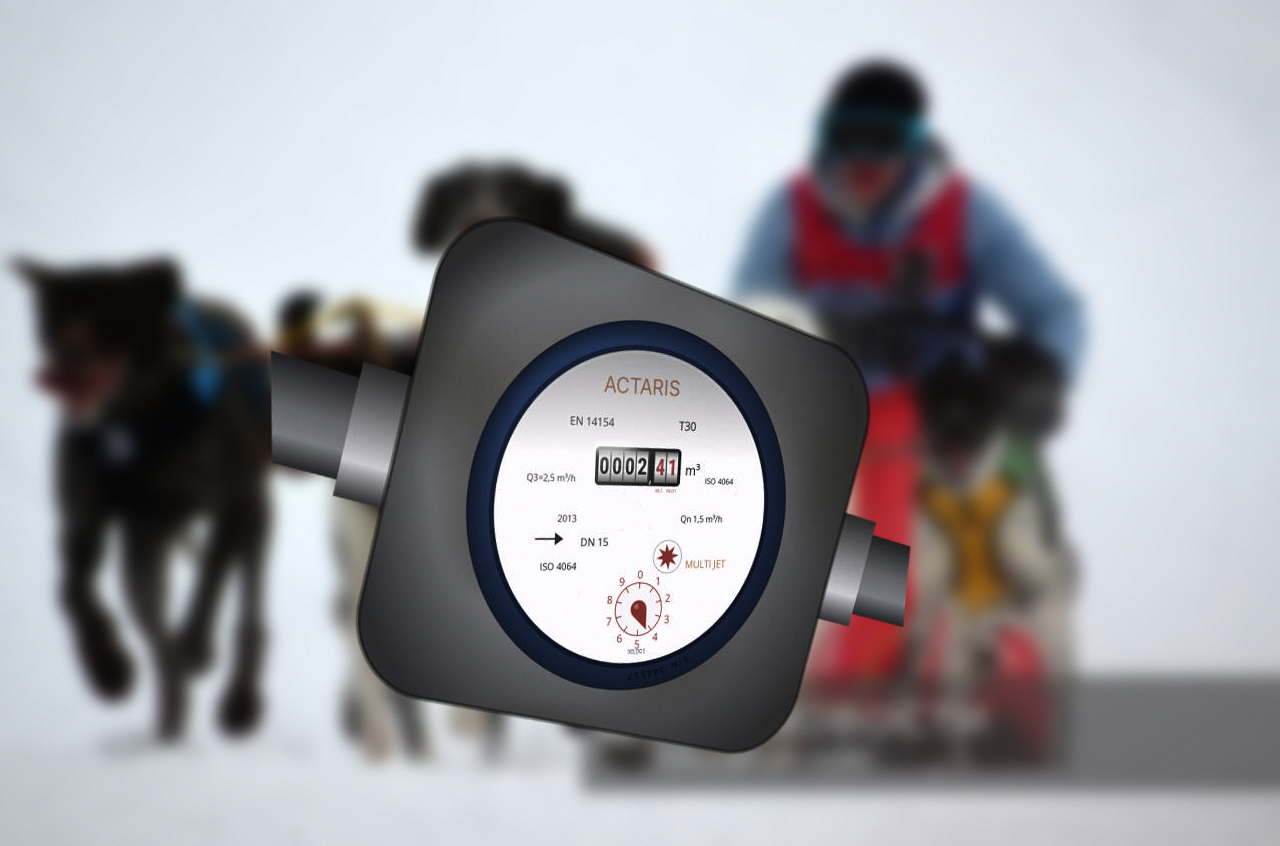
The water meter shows 2.414 m³
